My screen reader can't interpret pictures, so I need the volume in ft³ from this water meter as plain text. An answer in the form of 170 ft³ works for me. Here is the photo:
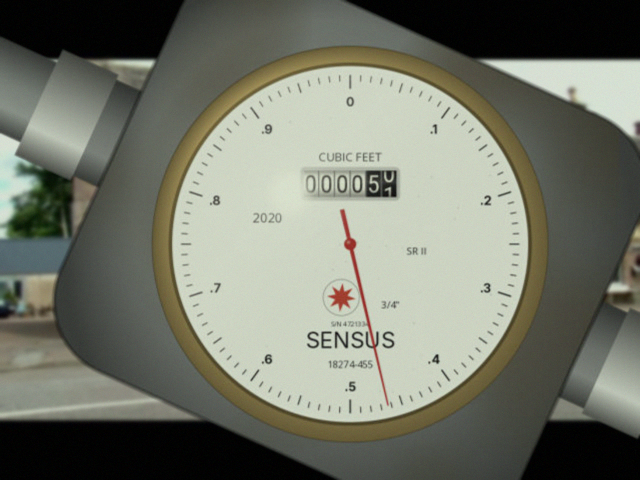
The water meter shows 50.46 ft³
